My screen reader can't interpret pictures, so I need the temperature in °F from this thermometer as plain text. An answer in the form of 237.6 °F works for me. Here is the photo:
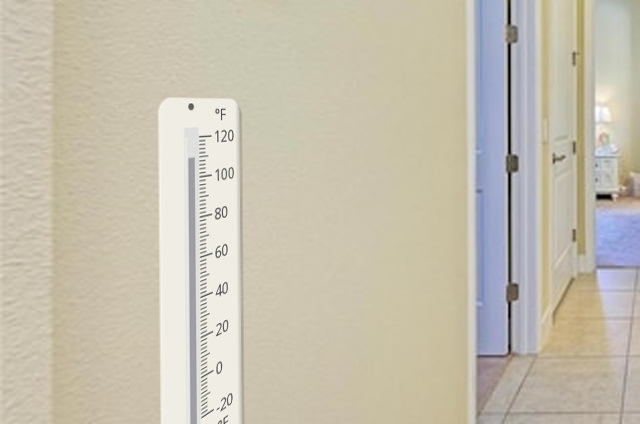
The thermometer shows 110 °F
